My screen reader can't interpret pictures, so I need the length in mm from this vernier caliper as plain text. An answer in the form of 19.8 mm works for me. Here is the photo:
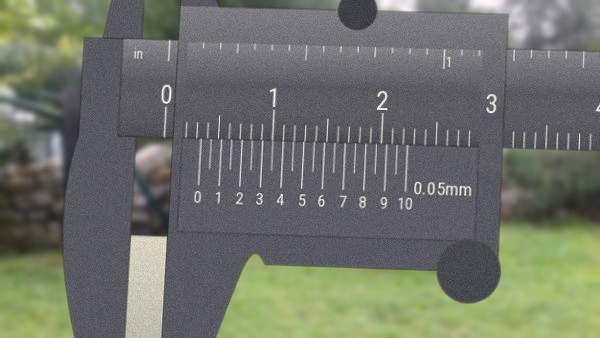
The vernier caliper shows 3.4 mm
